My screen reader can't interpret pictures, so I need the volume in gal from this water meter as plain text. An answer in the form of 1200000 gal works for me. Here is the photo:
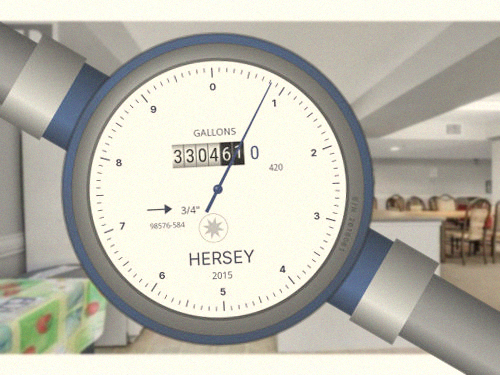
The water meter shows 3304610.8 gal
